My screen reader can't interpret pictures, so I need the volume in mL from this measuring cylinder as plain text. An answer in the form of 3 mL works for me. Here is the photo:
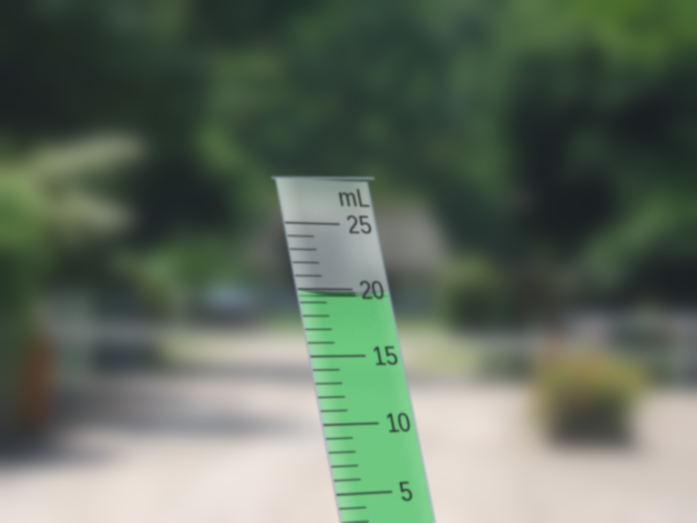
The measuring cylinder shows 19.5 mL
